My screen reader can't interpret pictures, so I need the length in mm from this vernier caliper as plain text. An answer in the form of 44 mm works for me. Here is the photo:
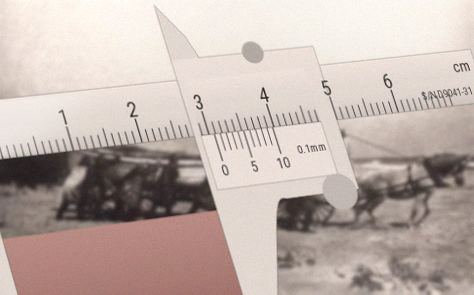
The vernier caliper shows 30.8 mm
